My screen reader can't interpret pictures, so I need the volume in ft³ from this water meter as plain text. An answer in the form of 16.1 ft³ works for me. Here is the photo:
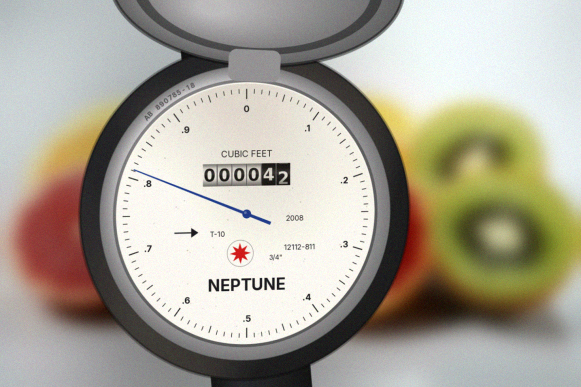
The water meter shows 41.81 ft³
